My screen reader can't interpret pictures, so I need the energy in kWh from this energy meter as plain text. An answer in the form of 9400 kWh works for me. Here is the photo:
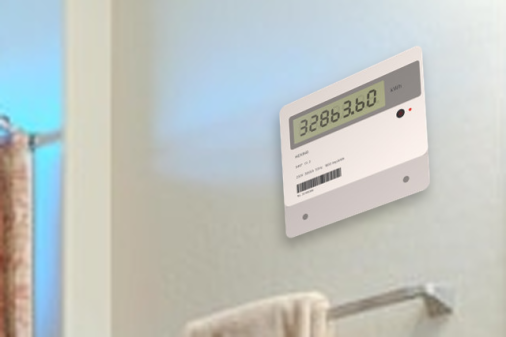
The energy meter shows 32863.60 kWh
